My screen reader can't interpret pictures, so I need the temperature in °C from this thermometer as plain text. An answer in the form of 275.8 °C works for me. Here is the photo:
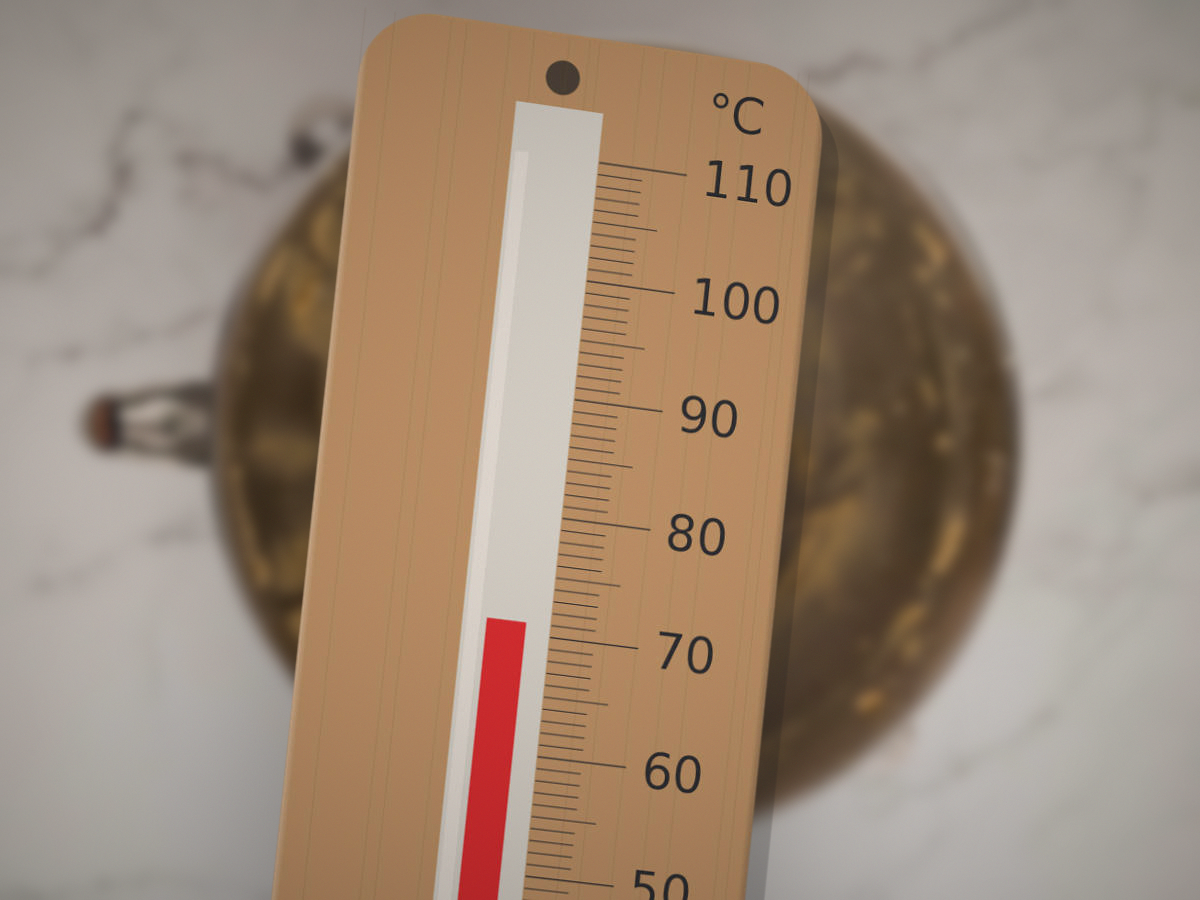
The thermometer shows 71 °C
